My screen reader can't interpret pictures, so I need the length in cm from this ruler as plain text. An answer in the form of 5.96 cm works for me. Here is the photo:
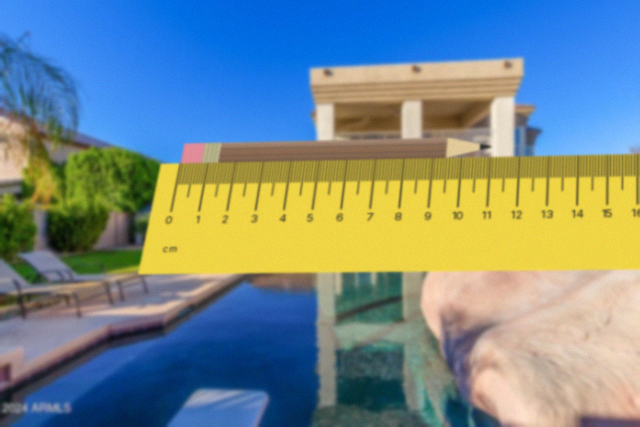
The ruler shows 11 cm
